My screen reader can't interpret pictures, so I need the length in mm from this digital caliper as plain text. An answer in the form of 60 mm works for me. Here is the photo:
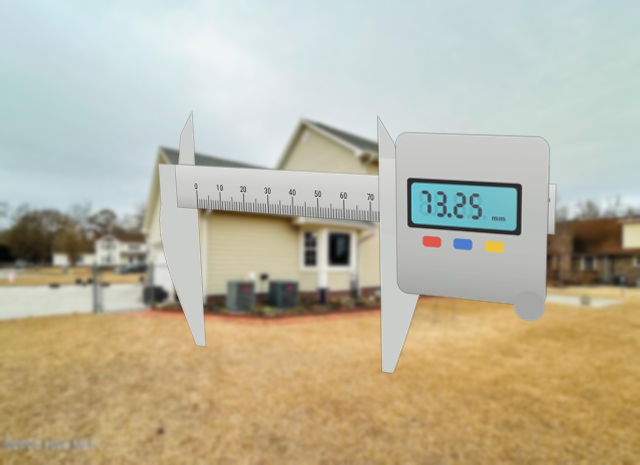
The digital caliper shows 73.25 mm
